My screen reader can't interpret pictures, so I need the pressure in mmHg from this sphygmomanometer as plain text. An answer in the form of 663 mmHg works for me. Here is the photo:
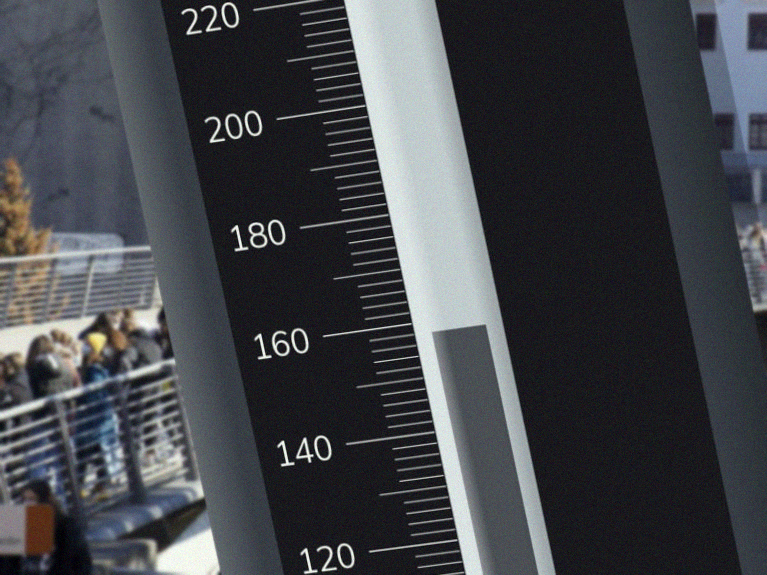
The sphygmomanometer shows 158 mmHg
